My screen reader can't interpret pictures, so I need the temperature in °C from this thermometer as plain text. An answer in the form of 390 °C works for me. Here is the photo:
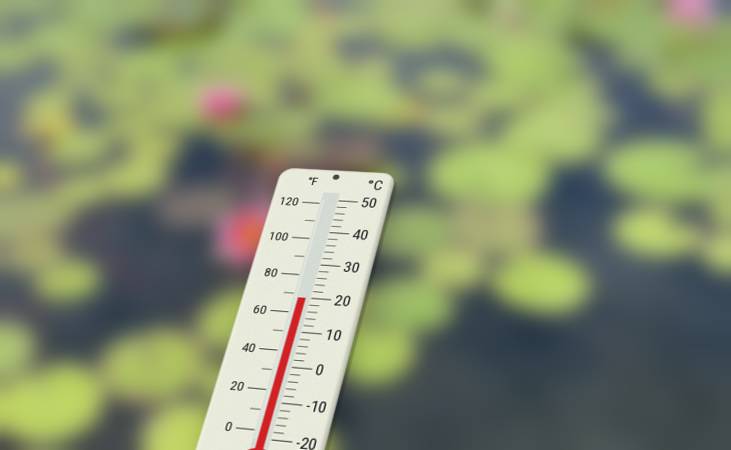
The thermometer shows 20 °C
